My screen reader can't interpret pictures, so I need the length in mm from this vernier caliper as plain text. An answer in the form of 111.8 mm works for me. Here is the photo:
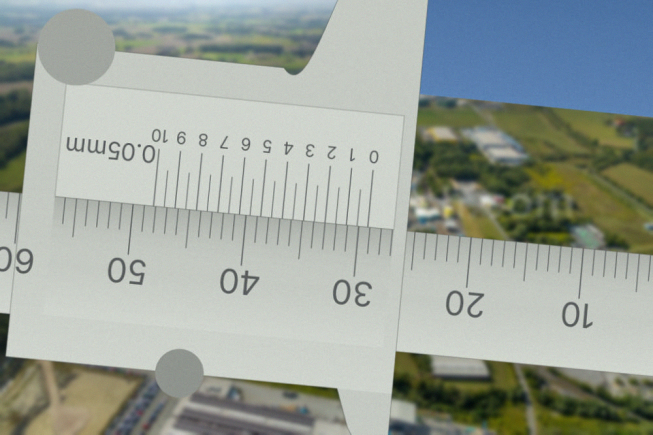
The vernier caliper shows 29.2 mm
